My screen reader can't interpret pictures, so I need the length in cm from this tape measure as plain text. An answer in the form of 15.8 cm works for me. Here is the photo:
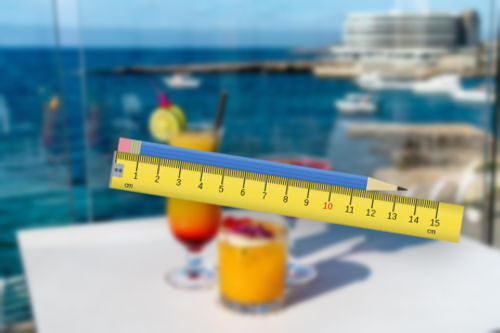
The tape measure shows 13.5 cm
